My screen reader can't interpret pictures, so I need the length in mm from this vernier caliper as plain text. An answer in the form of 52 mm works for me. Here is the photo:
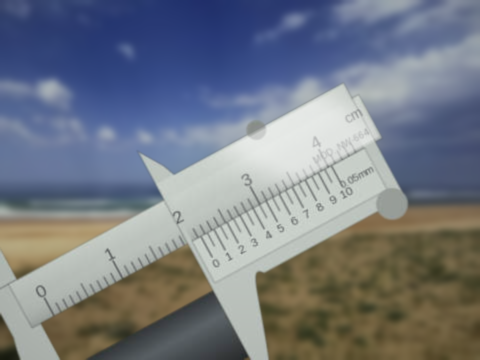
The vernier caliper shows 21.4 mm
